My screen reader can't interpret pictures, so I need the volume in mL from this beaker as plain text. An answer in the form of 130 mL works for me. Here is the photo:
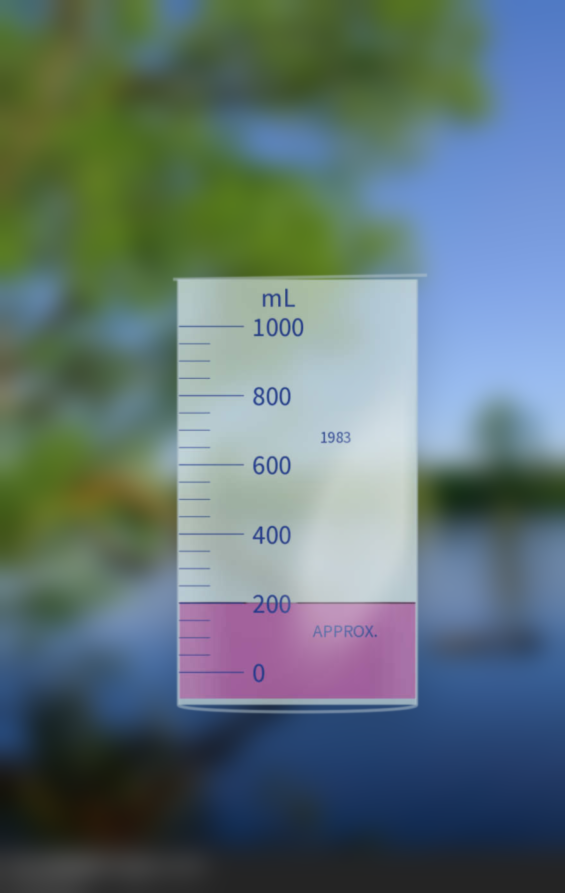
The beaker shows 200 mL
